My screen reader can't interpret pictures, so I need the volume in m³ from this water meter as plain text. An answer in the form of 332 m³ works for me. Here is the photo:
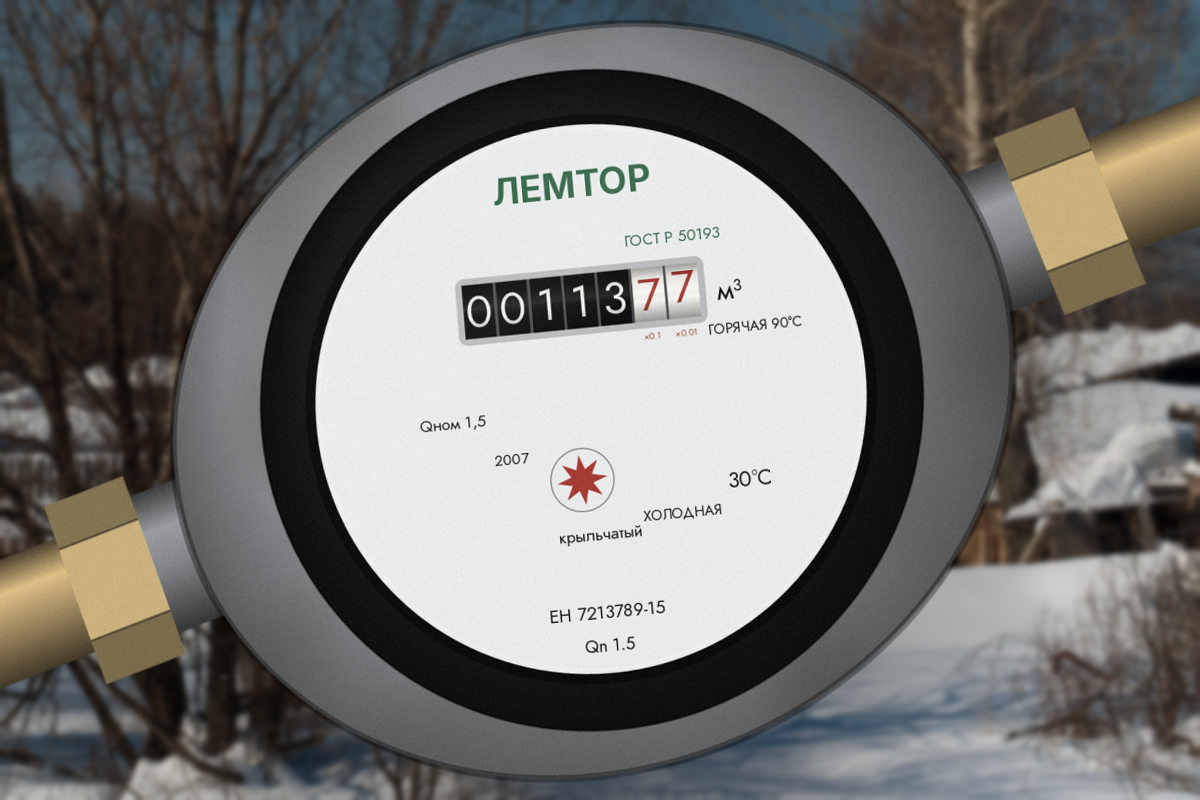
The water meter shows 113.77 m³
